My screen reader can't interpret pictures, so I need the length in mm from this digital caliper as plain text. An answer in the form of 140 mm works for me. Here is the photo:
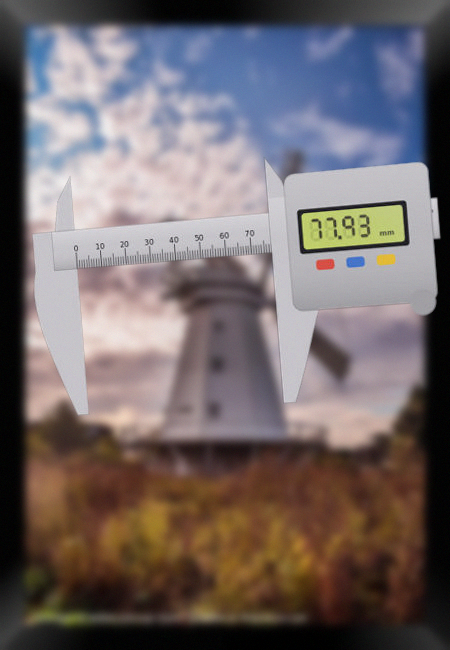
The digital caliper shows 77.93 mm
